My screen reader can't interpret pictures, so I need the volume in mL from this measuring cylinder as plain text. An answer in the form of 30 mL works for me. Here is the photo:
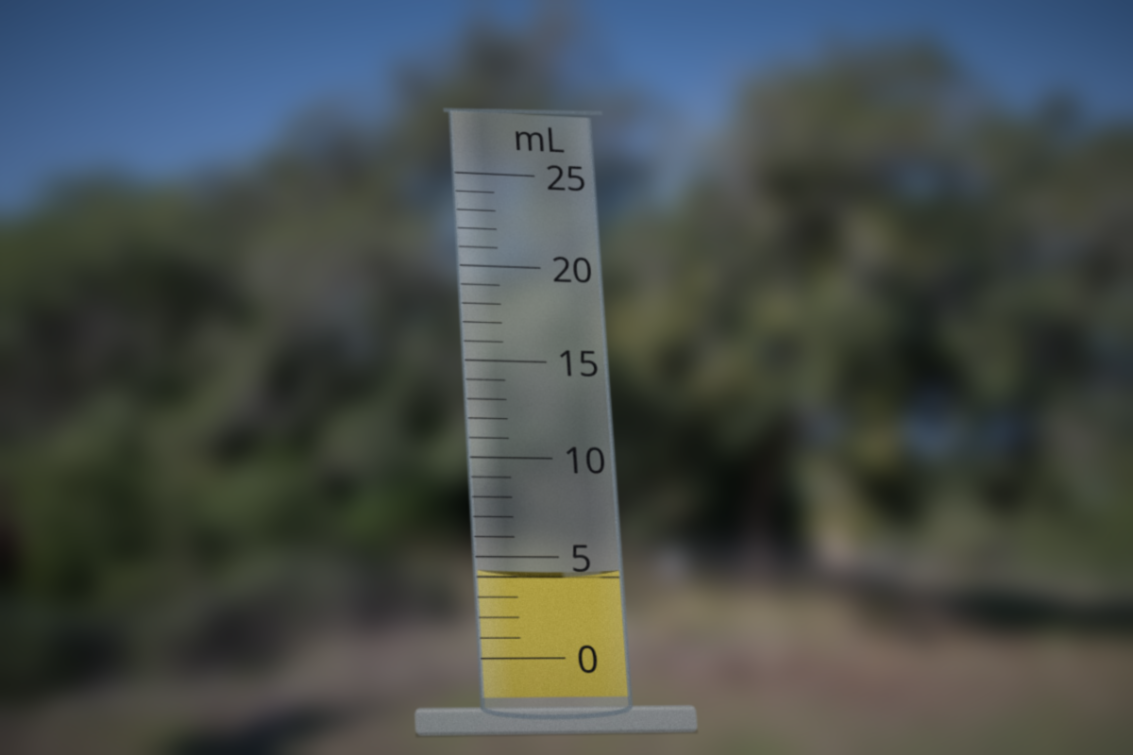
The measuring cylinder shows 4 mL
